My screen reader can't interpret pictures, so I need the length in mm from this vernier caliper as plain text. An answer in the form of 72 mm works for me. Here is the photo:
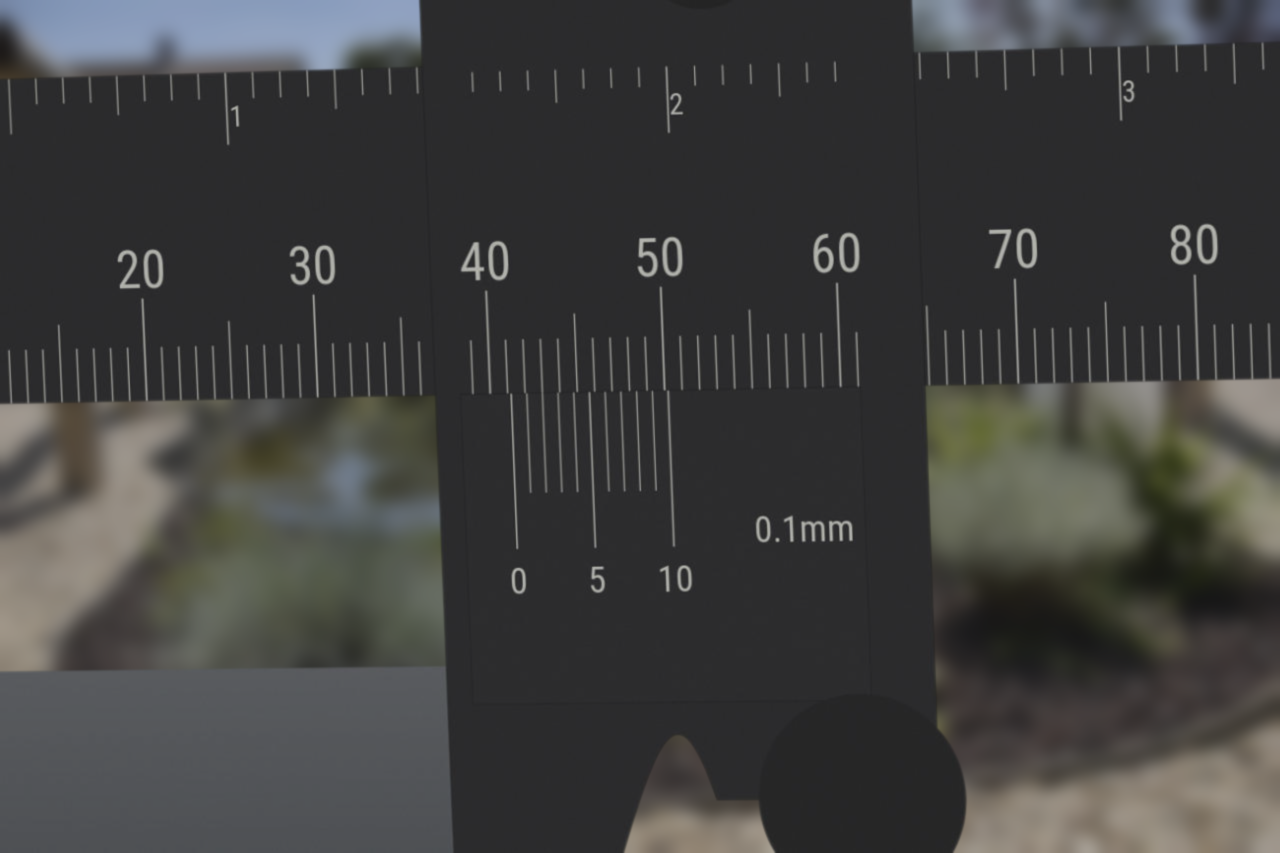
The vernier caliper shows 41.2 mm
